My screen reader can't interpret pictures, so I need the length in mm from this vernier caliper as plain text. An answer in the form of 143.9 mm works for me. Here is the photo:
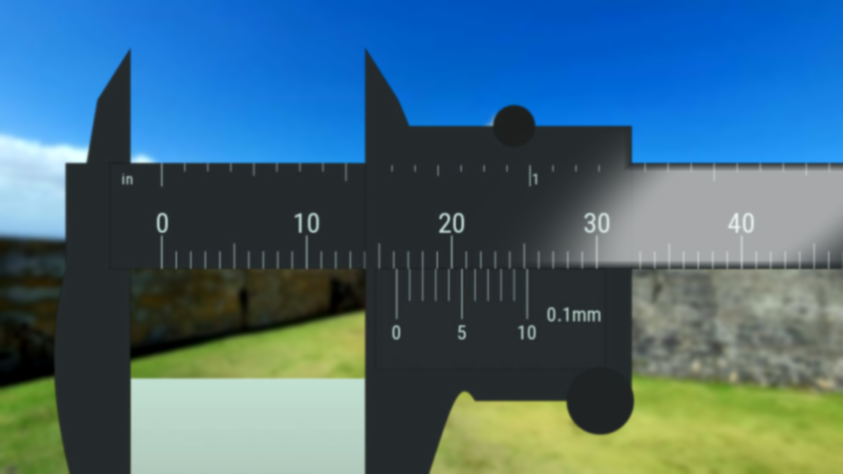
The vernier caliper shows 16.2 mm
